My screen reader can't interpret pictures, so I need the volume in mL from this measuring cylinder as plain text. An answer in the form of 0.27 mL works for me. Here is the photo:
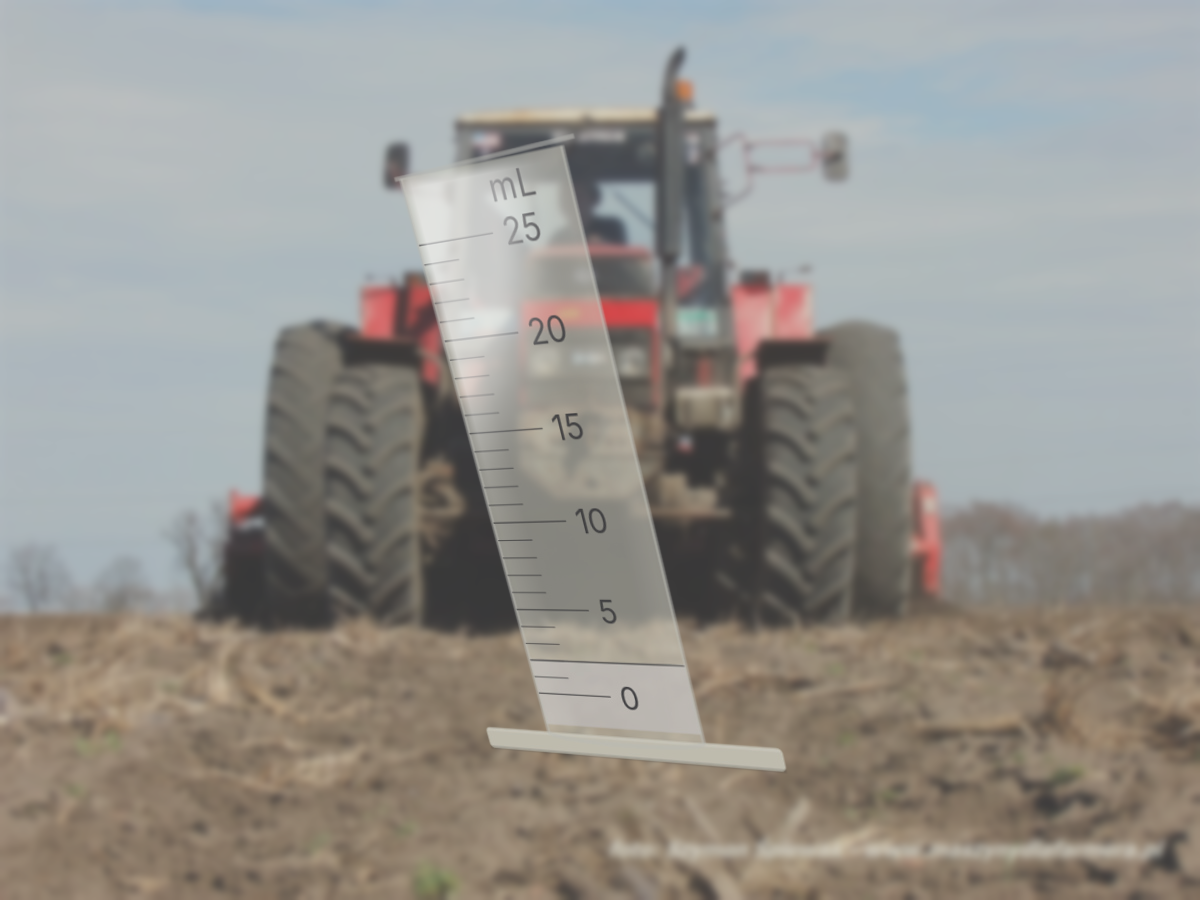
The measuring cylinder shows 2 mL
